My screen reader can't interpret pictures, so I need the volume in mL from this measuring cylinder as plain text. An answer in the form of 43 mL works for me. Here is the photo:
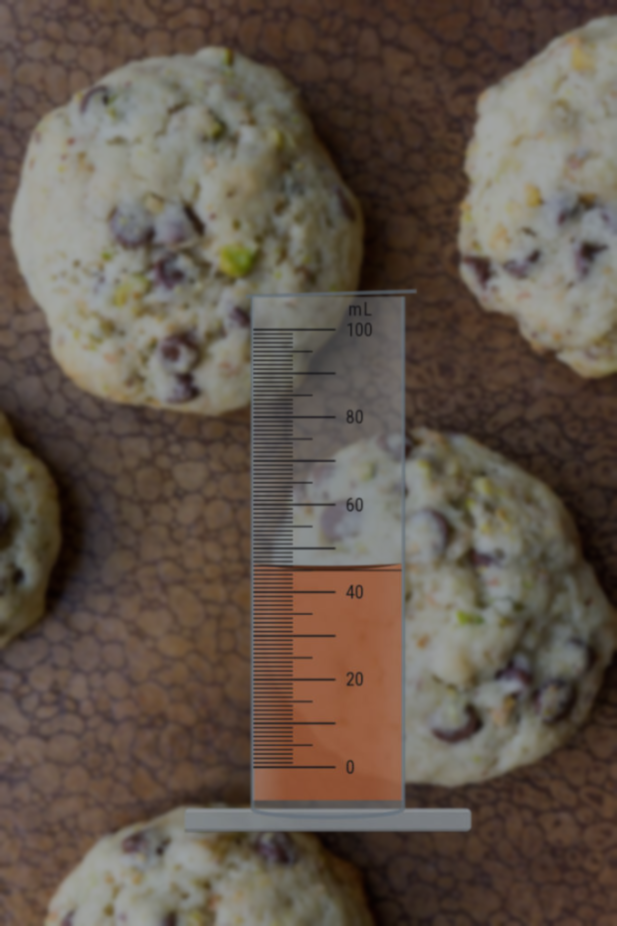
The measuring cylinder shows 45 mL
